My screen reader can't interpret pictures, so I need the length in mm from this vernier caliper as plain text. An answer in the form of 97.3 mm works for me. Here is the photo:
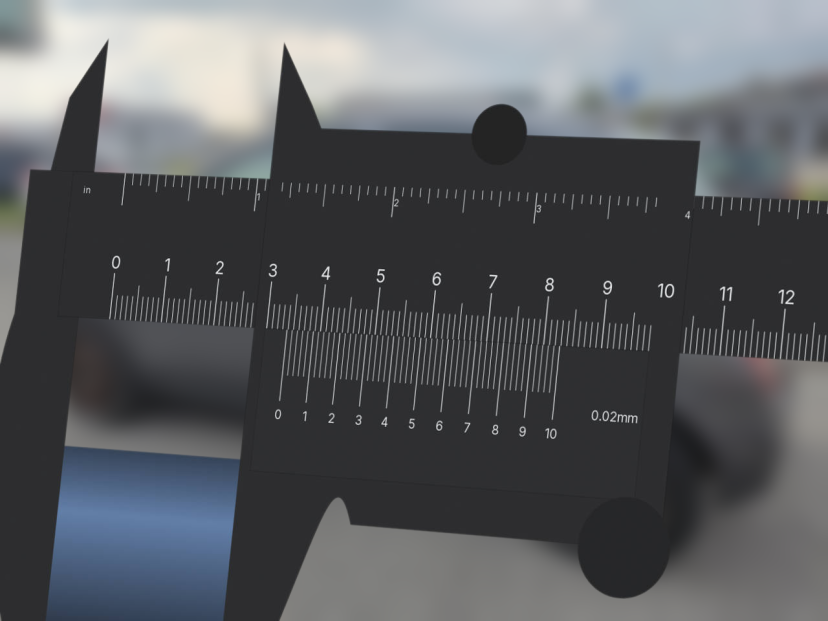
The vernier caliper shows 33.8 mm
